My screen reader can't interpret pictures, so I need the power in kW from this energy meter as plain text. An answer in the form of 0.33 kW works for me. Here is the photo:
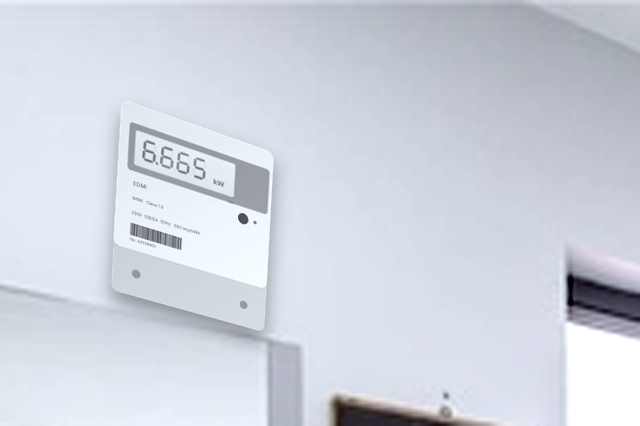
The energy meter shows 6.665 kW
